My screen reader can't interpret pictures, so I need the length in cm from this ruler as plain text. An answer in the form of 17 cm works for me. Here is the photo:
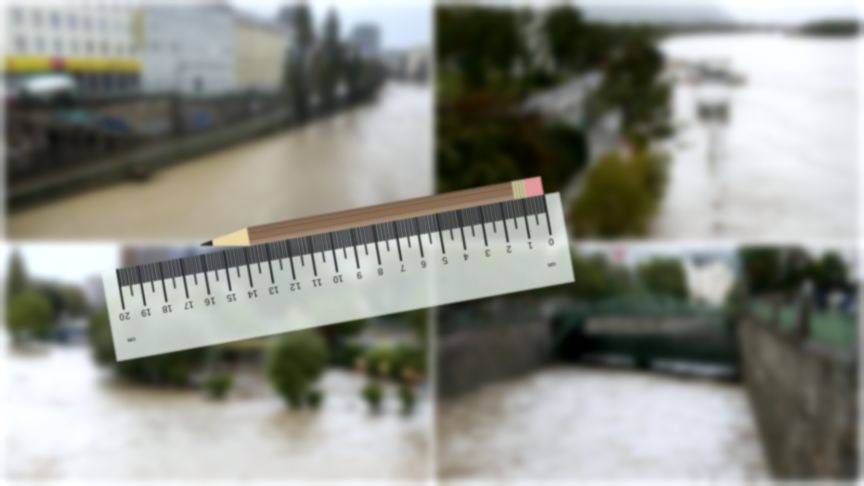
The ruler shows 16 cm
